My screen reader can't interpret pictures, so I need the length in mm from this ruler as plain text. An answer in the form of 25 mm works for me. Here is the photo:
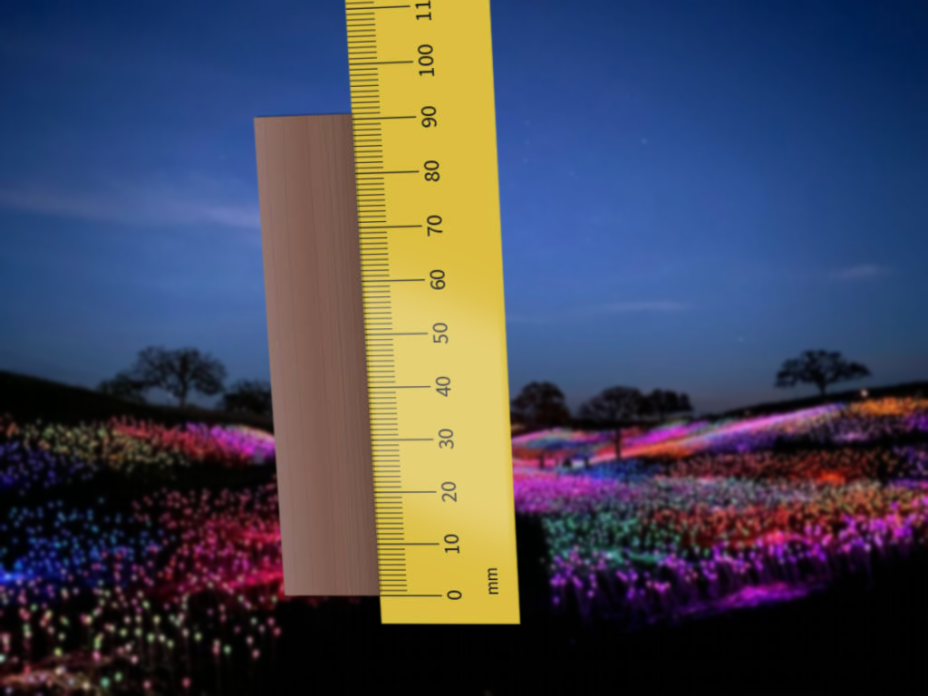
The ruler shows 91 mm
